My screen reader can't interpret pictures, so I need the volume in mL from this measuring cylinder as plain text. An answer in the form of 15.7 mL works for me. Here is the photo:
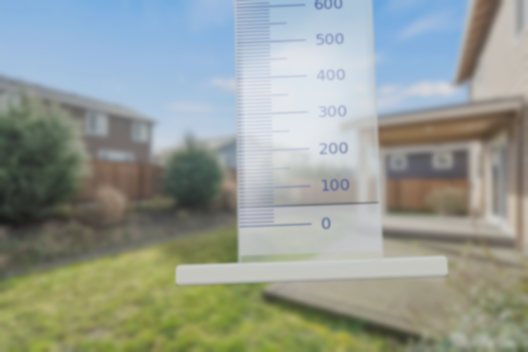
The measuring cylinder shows 50 mL
